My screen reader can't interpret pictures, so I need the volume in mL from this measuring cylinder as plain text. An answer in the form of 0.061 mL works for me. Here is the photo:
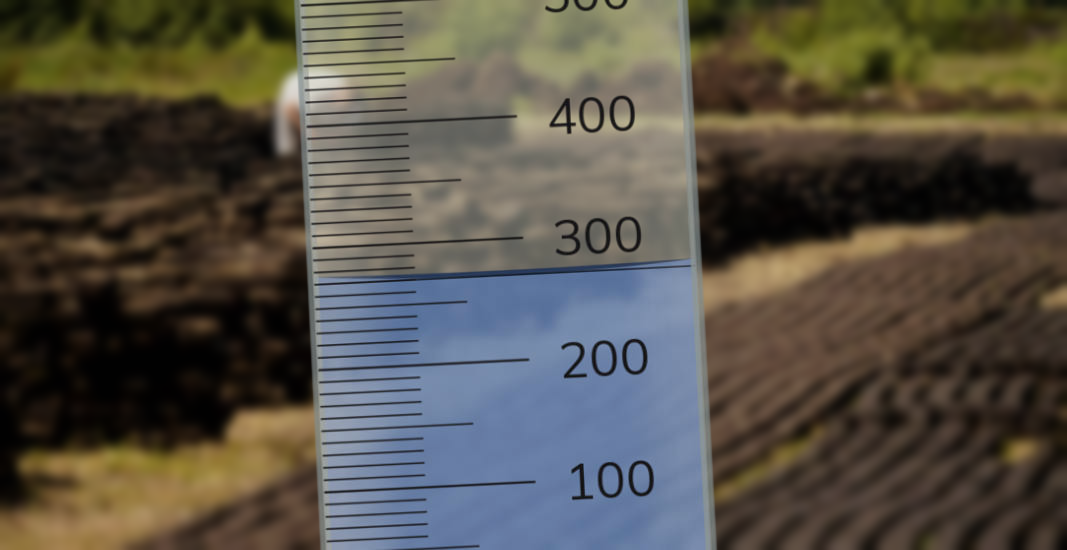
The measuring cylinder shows 270 mL
